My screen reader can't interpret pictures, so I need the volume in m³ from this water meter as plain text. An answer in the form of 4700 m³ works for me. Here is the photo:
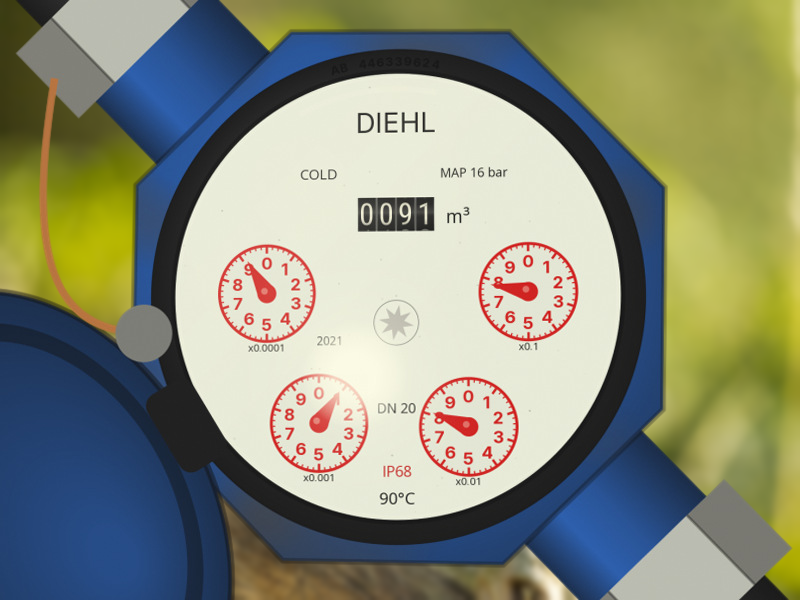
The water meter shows 91.7809 m³
